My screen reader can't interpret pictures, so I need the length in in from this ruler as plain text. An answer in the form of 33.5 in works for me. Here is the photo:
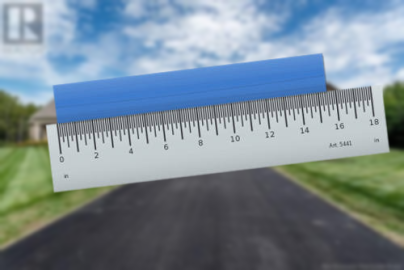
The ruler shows 15.5 in
